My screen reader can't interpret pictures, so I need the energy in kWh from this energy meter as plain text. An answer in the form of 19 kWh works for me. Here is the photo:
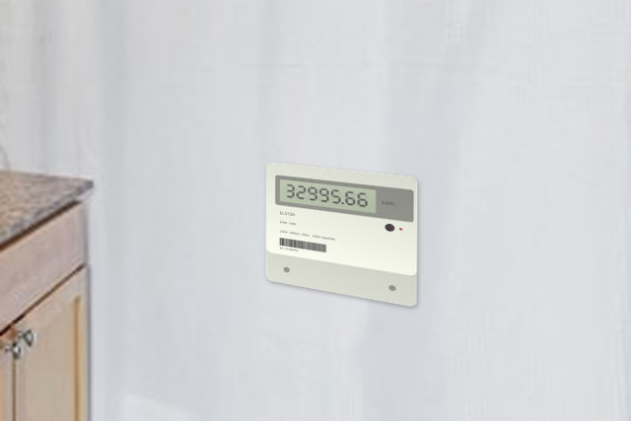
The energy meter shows 32995.66 kWh
